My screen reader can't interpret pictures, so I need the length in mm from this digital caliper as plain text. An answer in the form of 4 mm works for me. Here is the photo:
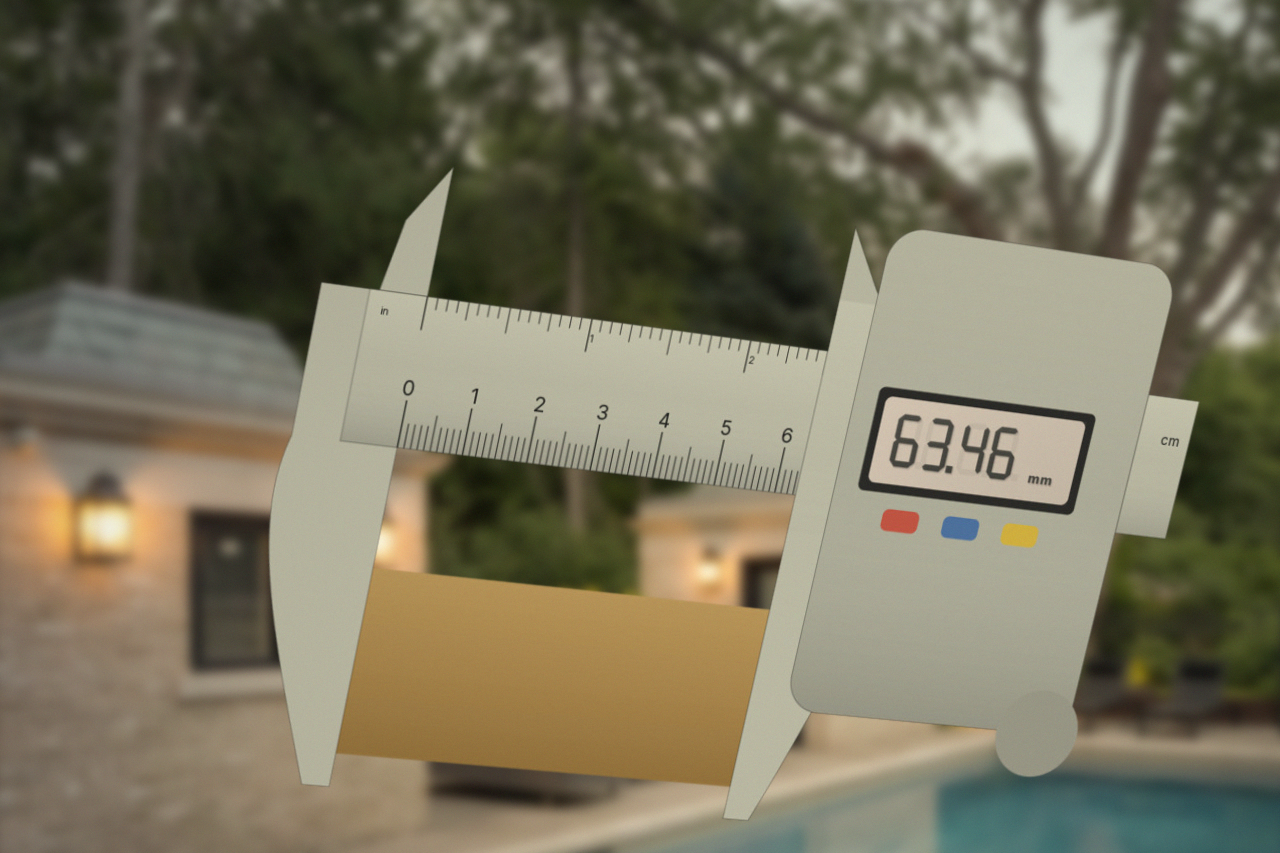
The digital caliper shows 63.46 mm
